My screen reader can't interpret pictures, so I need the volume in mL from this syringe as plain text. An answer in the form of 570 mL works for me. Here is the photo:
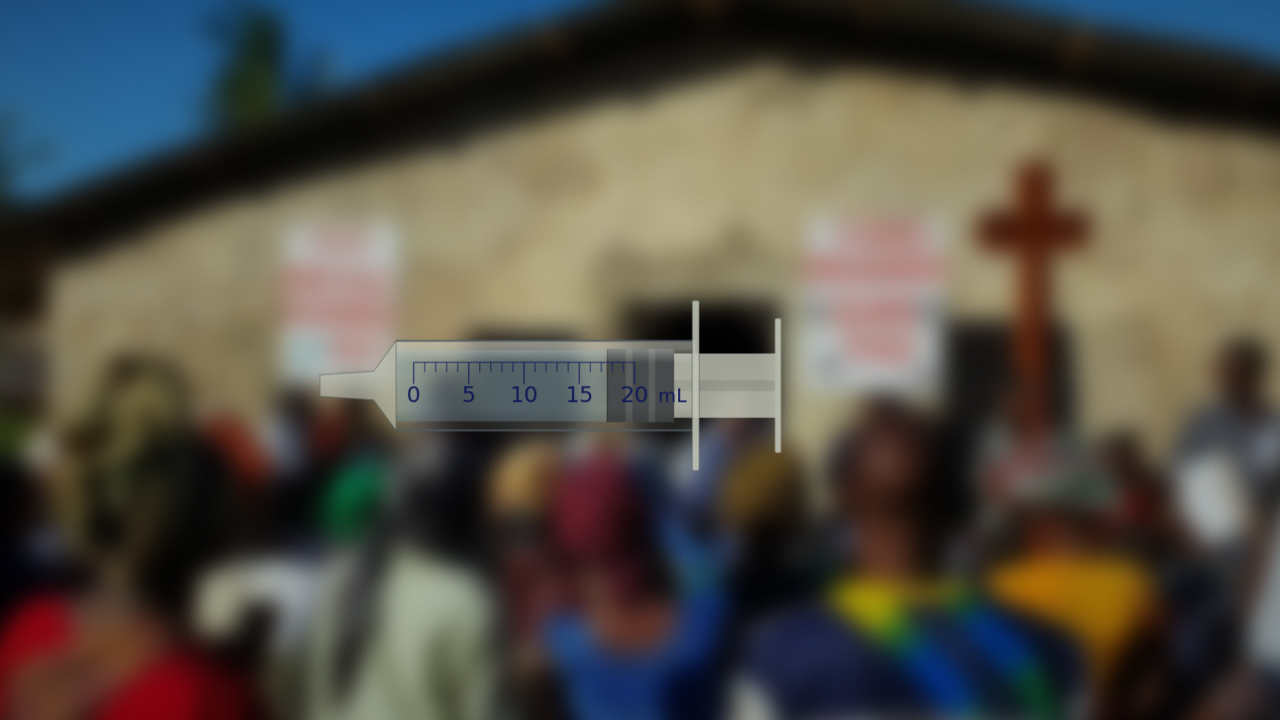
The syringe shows 17.5 mL
